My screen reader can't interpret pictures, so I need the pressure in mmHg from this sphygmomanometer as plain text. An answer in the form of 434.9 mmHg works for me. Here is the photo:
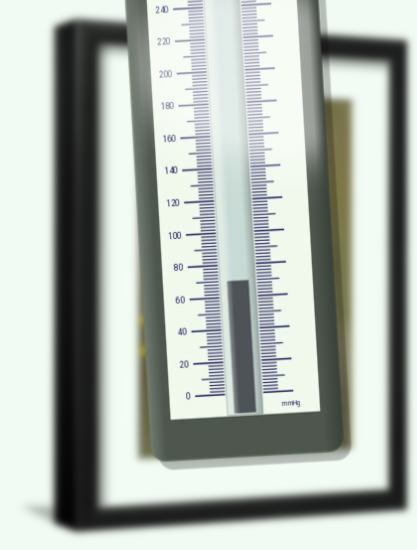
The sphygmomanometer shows 70 mmHg
